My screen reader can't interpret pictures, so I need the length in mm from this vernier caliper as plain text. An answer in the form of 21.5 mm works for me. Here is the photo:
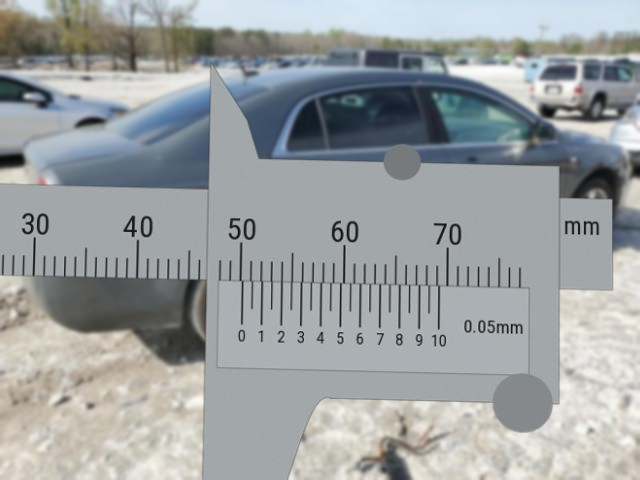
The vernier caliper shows 50.2 mm
